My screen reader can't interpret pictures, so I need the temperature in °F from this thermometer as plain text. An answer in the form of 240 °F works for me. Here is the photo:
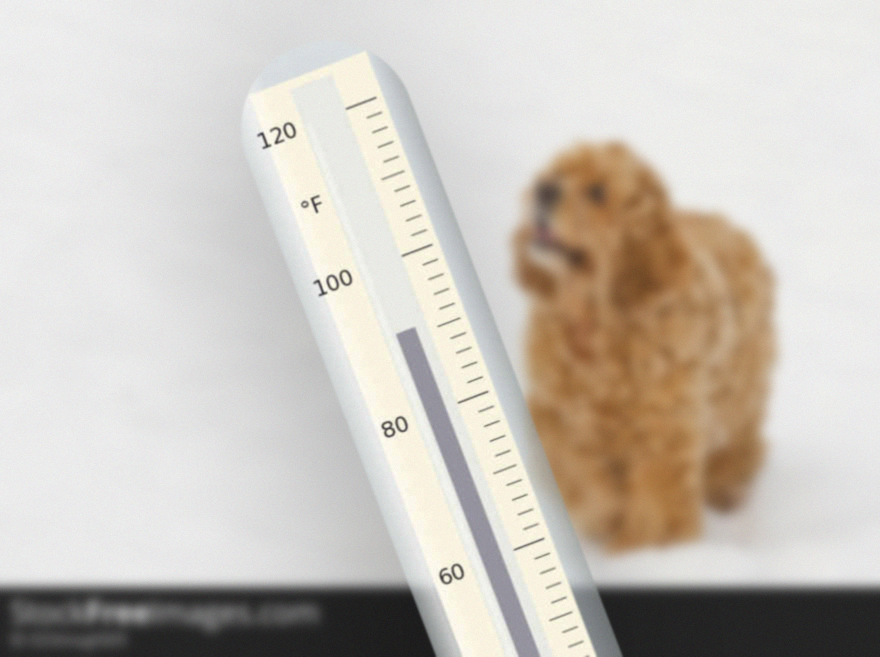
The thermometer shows 91 °F
